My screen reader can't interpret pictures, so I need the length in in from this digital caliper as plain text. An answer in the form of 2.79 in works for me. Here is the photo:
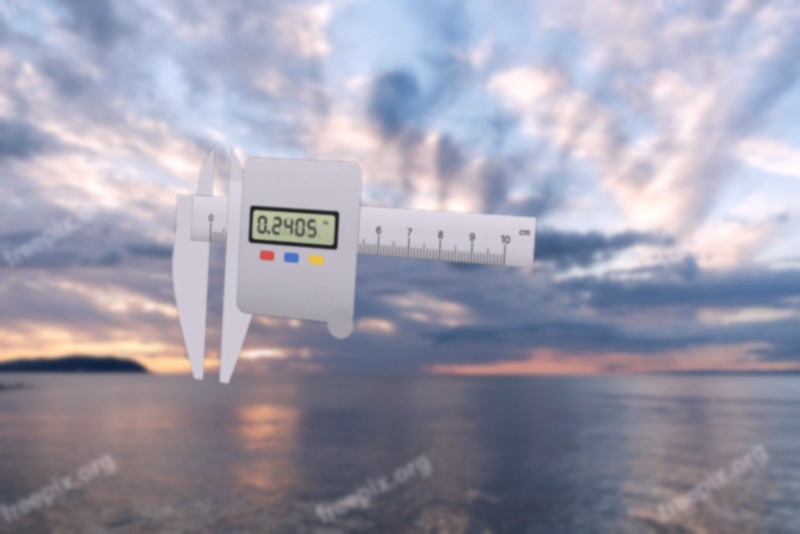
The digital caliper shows 0.2405 in
